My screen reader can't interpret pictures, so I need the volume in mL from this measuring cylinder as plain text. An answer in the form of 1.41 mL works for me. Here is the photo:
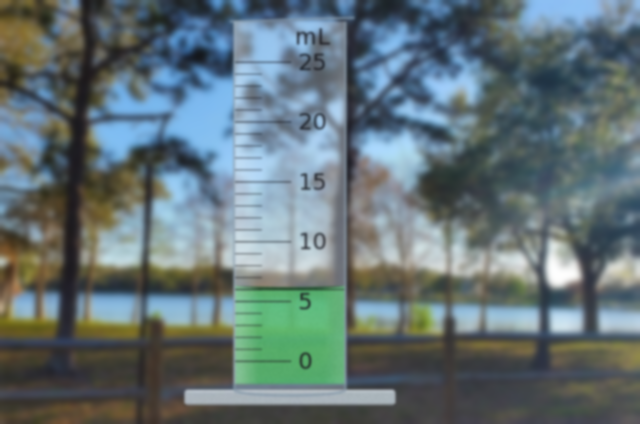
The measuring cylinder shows 6 mL
